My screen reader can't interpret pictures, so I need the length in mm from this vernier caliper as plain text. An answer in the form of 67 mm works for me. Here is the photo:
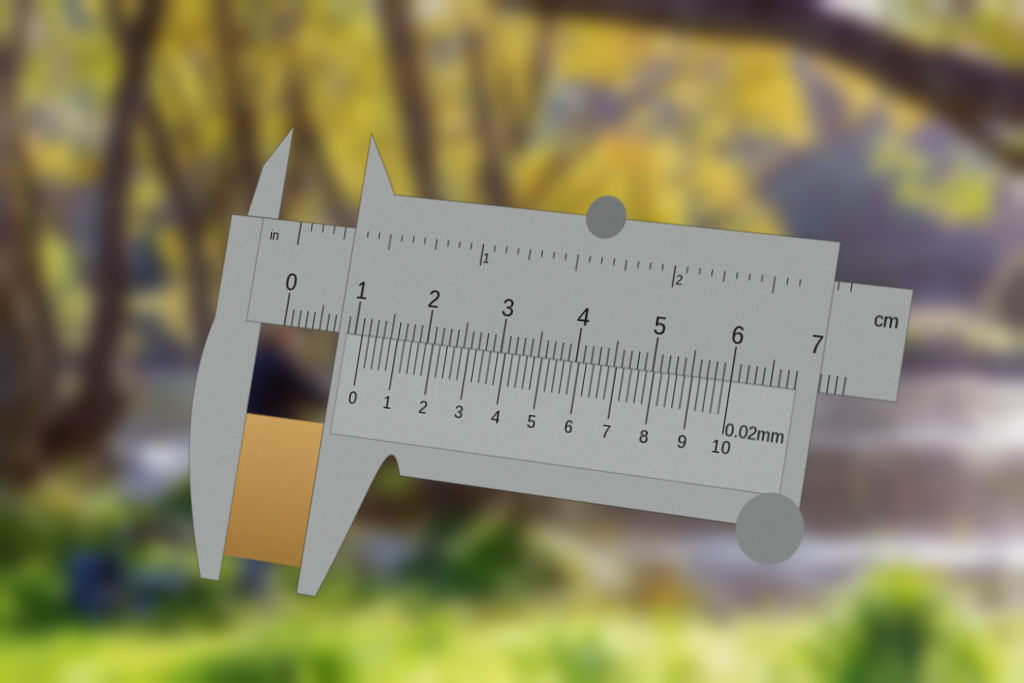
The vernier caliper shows 11.0 mm
